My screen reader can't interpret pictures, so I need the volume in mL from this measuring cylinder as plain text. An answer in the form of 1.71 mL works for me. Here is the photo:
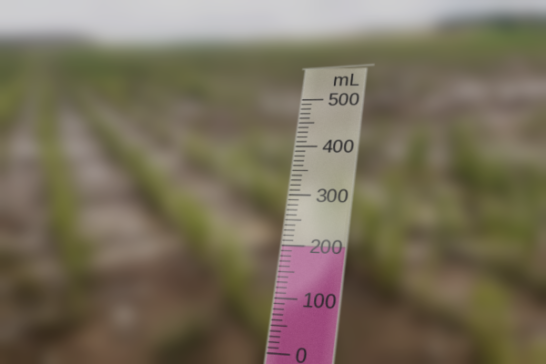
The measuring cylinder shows 200 mL
